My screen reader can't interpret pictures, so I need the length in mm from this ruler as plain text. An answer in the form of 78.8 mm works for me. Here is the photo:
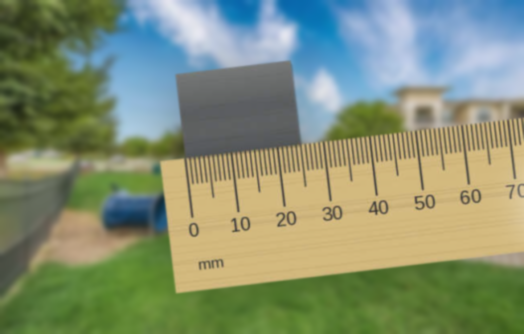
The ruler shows 25 mm
